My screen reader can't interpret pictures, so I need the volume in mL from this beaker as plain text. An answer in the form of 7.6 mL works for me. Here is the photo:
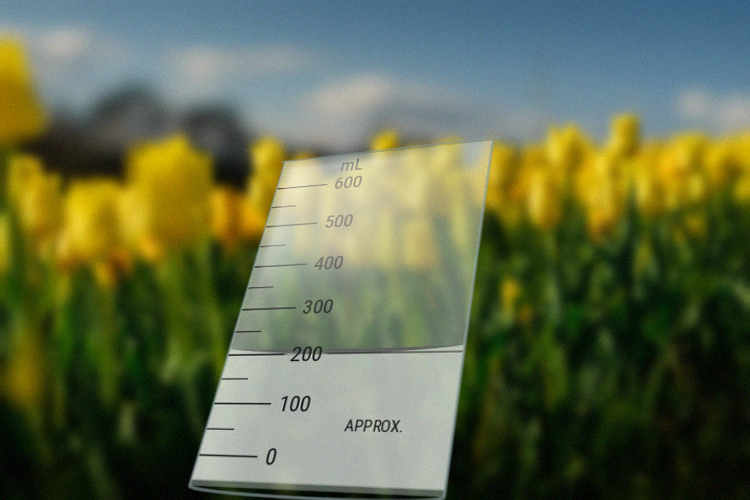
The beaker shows 200 mL
